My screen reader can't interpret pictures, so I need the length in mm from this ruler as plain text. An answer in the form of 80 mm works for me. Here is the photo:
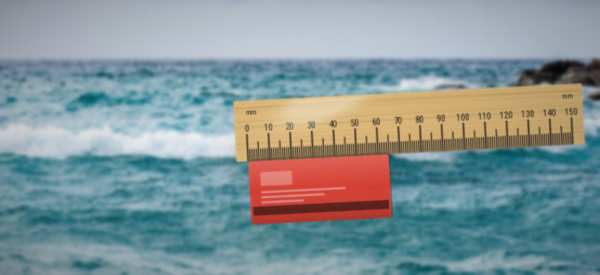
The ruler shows 65 mm
